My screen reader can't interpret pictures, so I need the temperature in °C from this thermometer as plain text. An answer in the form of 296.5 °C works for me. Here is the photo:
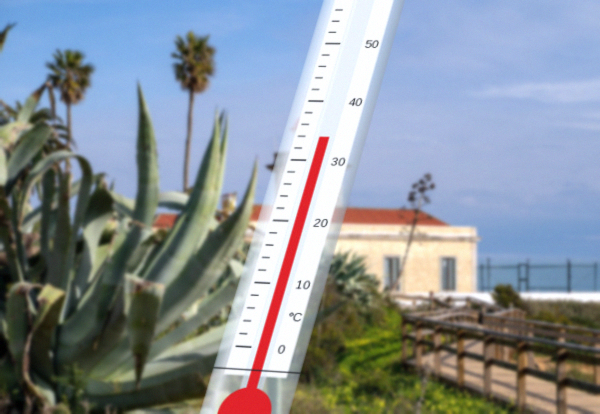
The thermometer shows 34 °C
